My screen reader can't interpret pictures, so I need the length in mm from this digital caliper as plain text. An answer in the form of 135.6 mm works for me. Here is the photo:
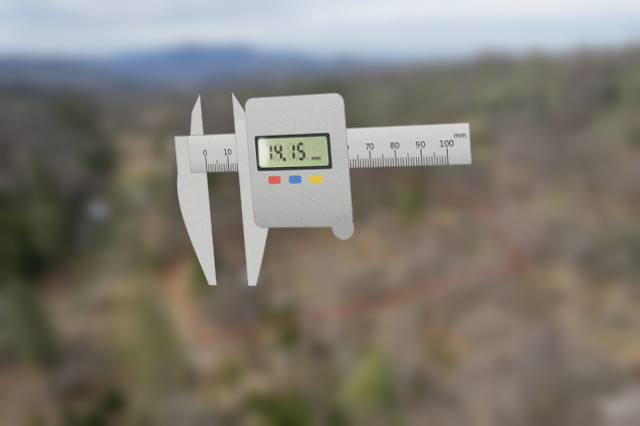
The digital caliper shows 14.15 mm
